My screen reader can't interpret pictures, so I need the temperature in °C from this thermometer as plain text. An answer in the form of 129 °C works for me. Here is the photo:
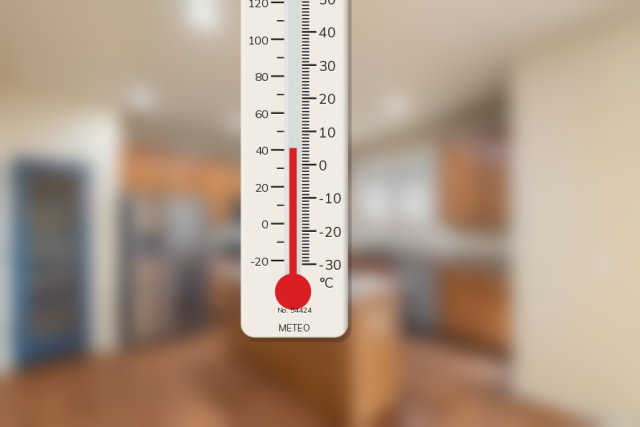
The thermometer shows 5 °C
